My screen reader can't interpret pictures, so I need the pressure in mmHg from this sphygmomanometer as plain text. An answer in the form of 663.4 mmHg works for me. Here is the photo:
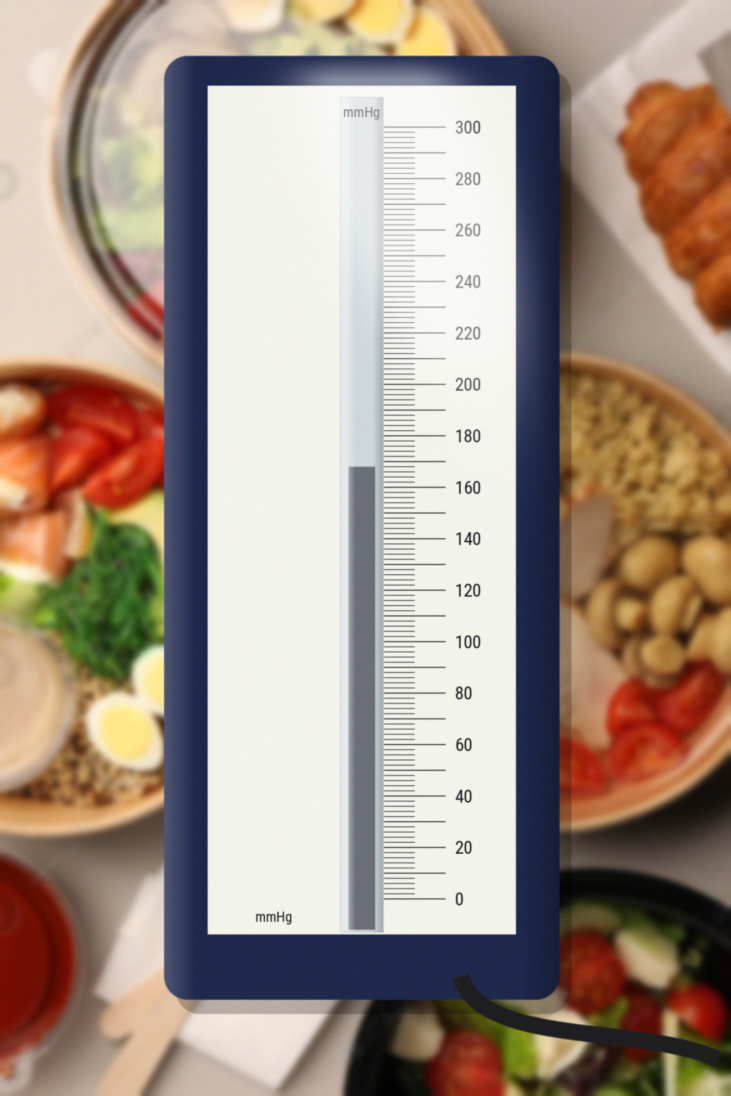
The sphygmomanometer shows 168 mmHg
